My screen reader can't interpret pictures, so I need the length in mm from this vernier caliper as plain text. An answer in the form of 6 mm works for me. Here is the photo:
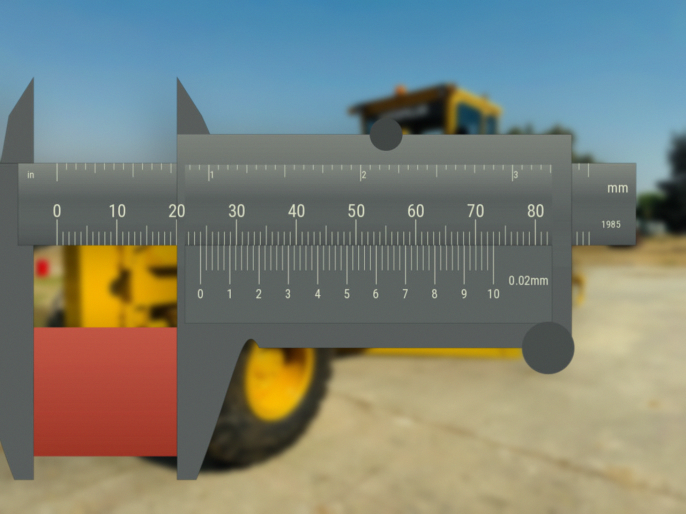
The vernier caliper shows 24.0 mm
